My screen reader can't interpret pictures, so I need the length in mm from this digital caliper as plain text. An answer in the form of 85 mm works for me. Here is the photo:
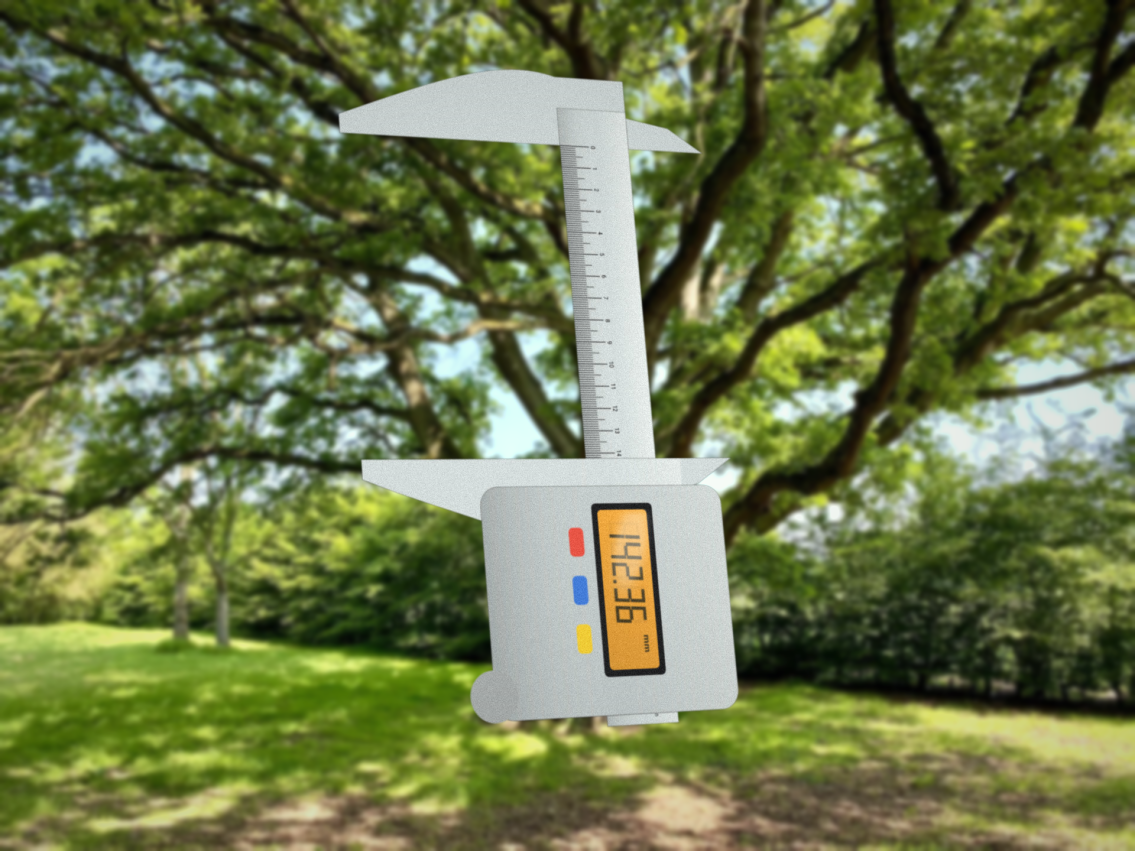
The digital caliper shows 142.36 mm
